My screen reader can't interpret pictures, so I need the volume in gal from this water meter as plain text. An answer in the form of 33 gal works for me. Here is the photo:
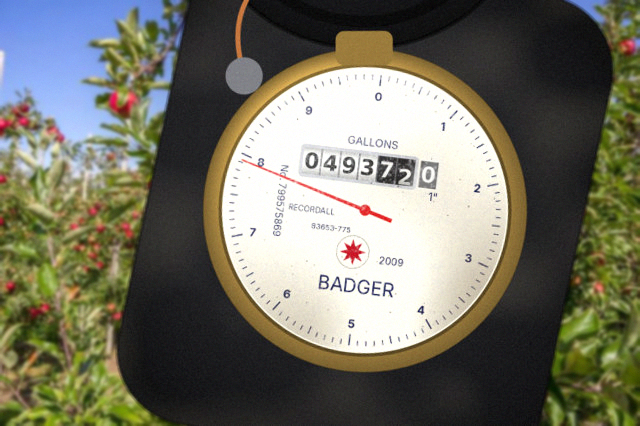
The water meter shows 493717.9 gal
